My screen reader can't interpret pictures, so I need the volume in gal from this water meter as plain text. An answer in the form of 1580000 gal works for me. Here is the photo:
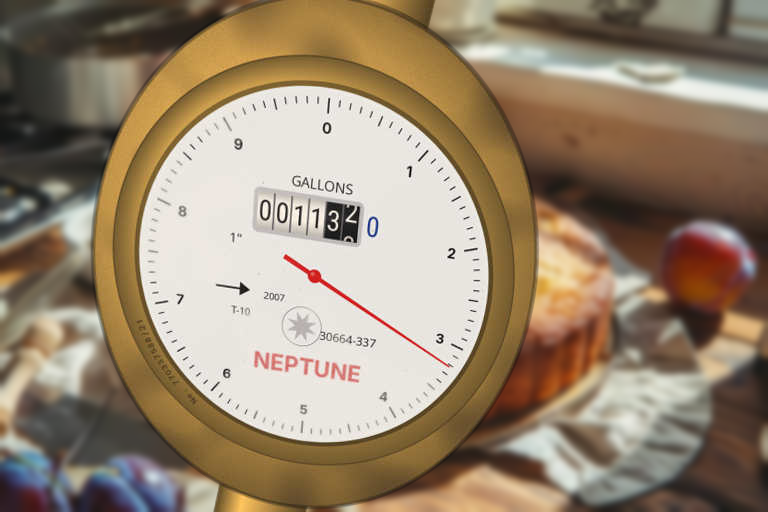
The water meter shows 11323.2 gal
